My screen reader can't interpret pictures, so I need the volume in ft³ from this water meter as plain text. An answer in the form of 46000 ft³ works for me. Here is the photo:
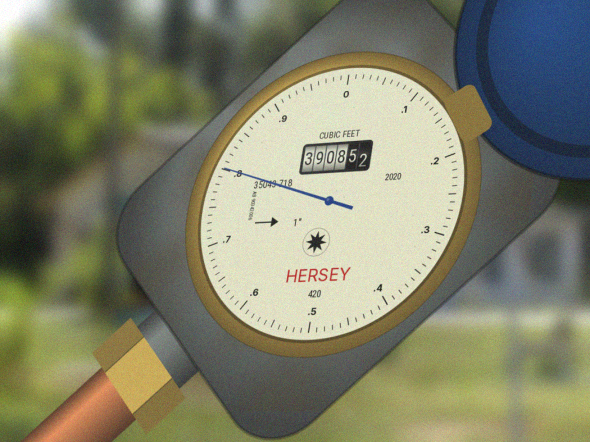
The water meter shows 390851.80 ft³
